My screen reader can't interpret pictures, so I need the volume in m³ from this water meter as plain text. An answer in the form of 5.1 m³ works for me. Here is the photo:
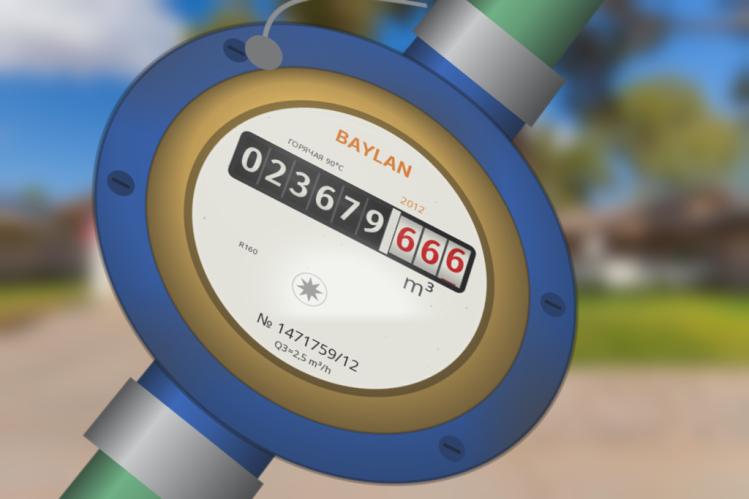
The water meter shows 23679.666 m³
